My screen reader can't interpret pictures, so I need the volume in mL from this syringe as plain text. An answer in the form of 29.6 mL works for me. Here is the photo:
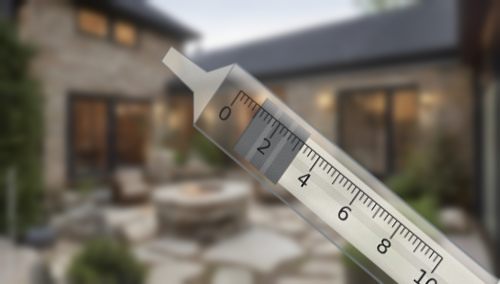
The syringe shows 1 mL
